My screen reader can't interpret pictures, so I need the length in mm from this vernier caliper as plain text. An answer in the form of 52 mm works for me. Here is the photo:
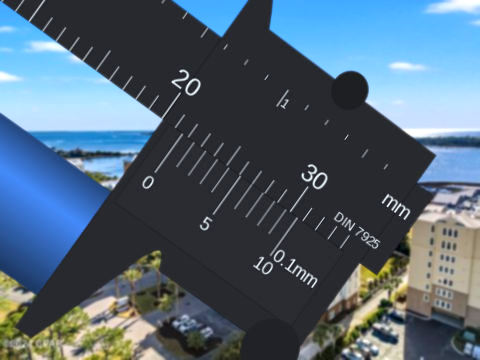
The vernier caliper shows 21.6 mm
